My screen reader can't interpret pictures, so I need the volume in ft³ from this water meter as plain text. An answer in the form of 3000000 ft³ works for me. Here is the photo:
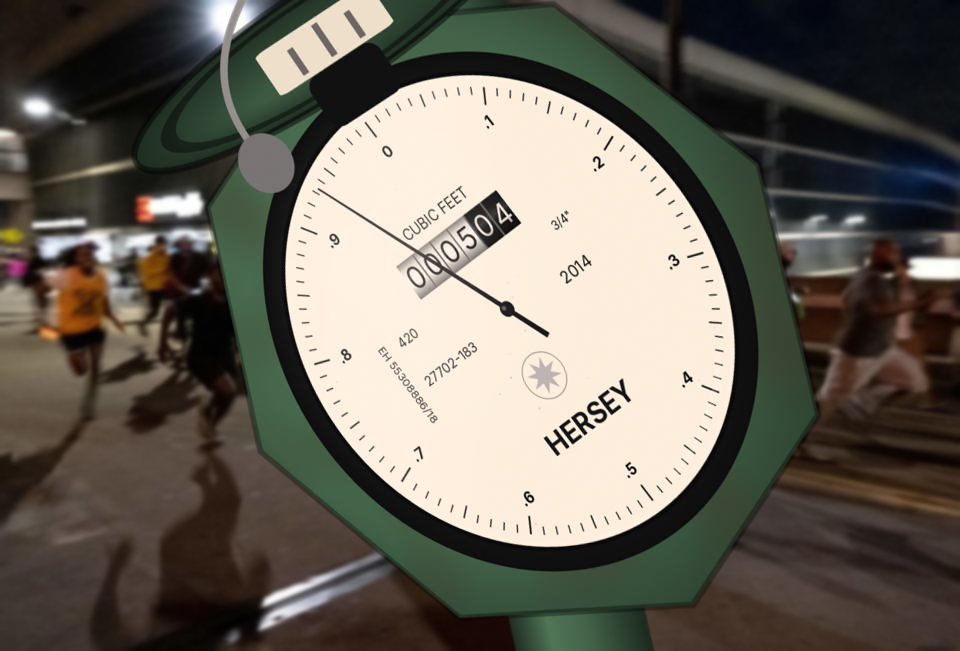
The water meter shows 503.93 ft³
